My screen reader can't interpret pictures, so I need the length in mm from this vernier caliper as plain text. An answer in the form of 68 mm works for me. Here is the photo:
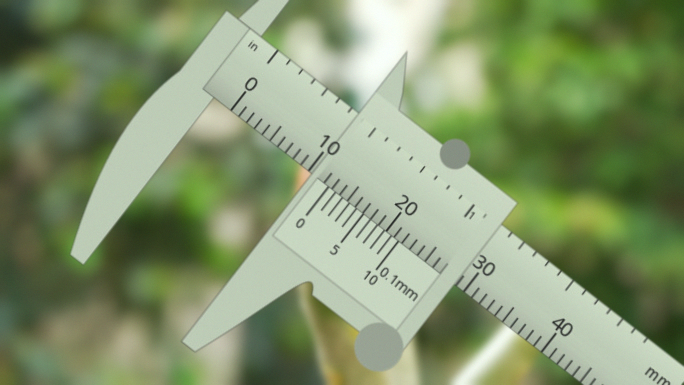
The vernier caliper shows 12.6 mm
